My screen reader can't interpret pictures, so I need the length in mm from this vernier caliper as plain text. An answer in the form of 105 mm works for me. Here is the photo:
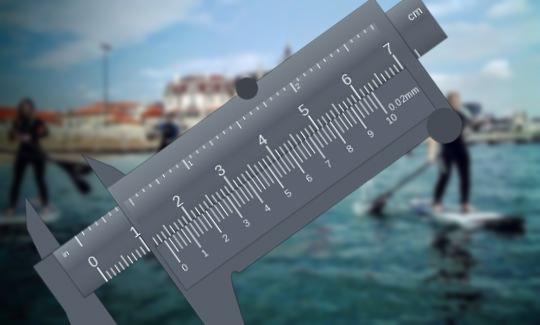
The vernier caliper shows 13.5 mm
